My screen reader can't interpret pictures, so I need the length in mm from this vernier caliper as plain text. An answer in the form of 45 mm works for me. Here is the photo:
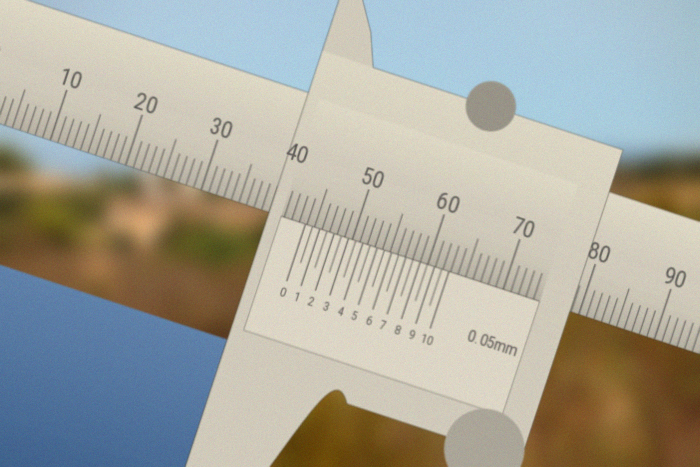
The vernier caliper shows 43.8 mm
